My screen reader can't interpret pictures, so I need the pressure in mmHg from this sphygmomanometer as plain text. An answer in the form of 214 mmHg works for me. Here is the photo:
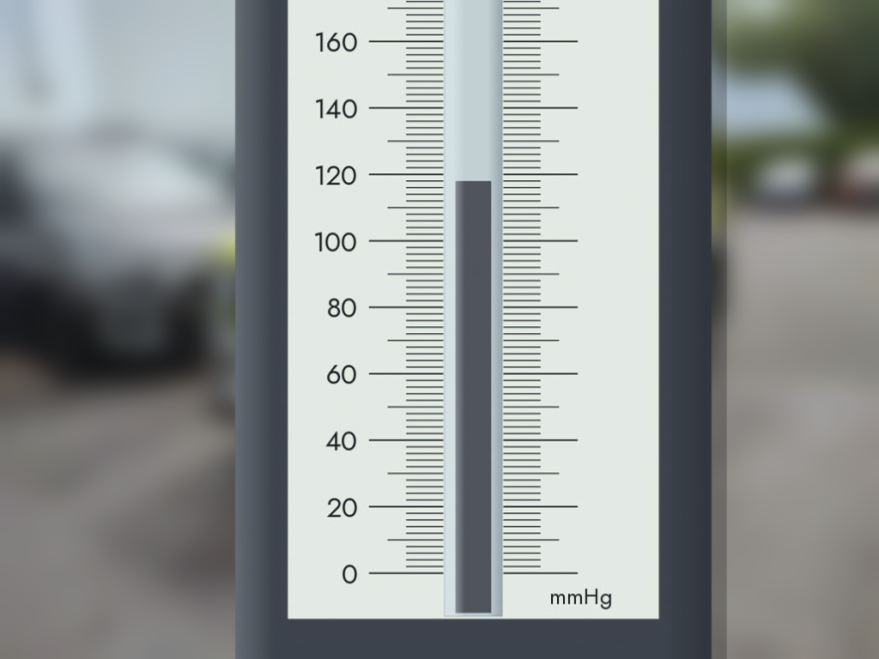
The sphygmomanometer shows 118 mmHg
